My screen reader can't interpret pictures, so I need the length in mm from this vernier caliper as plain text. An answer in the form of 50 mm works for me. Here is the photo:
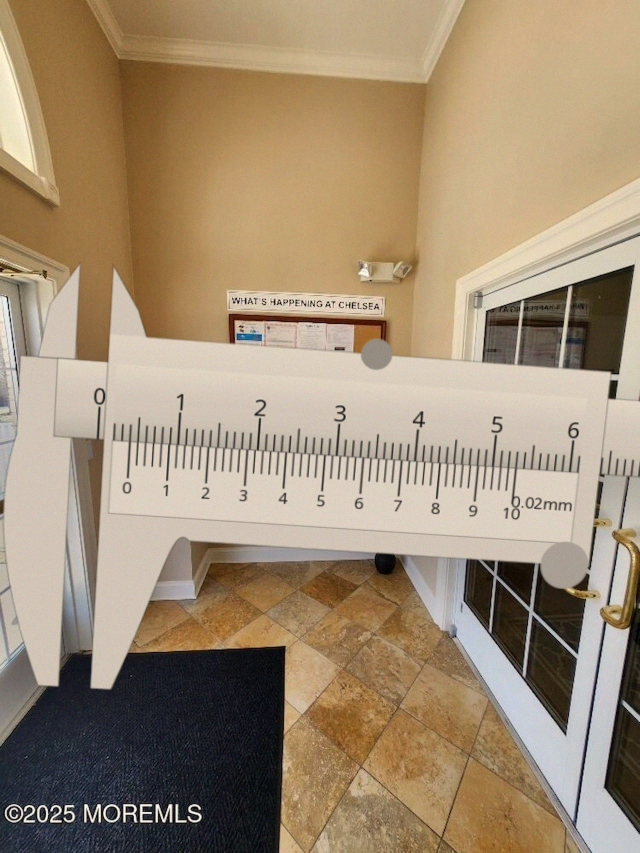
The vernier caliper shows 4.0 mm
